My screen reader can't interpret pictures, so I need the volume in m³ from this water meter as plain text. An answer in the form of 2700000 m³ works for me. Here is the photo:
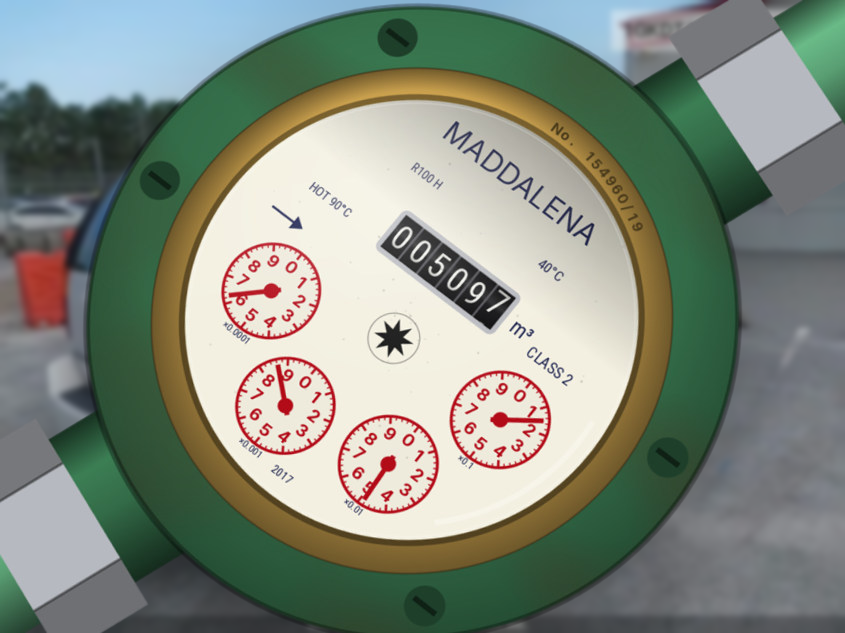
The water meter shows 5097.1486 m³
